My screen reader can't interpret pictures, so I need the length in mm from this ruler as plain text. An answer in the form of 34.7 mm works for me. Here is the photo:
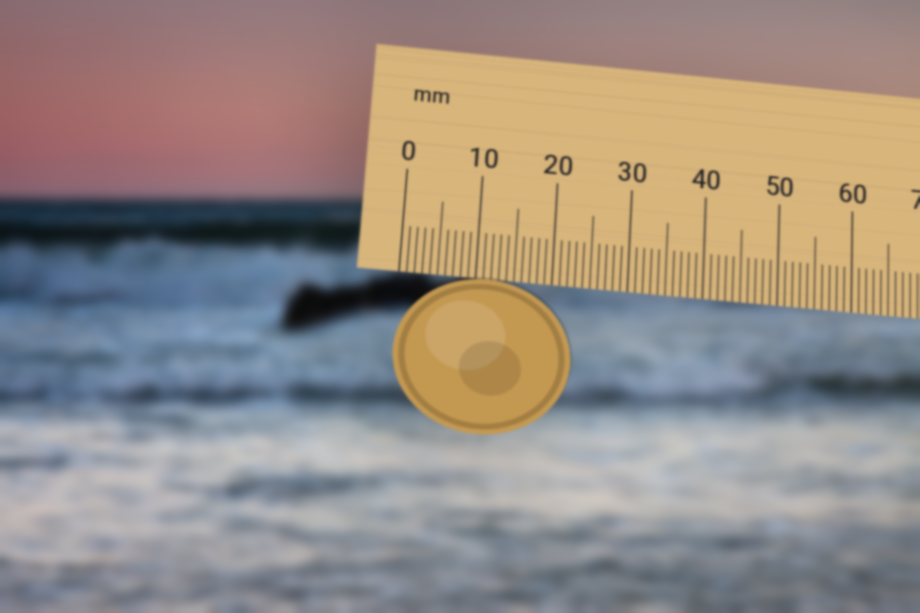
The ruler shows 23 mm
